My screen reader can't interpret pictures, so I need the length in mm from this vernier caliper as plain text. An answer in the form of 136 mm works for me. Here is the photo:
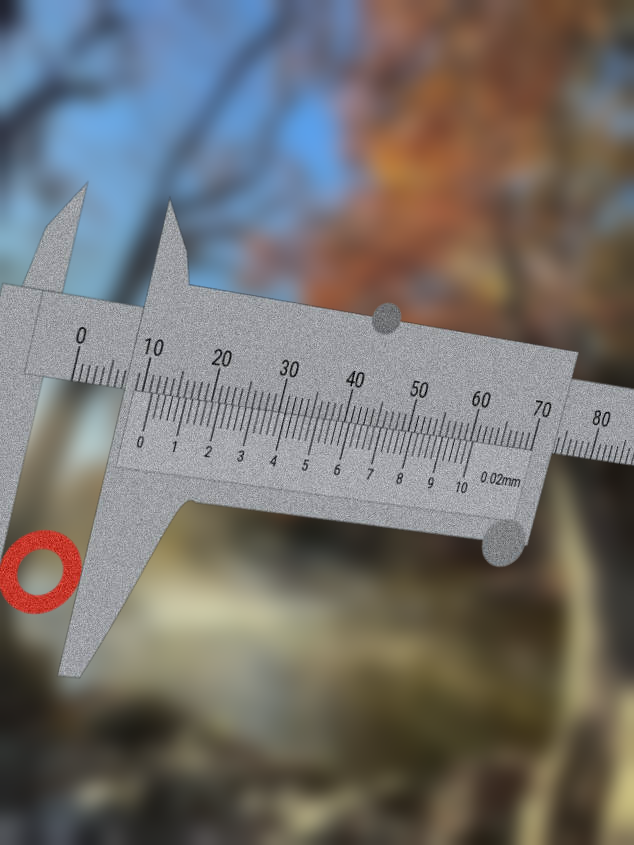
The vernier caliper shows 11.4 mm
